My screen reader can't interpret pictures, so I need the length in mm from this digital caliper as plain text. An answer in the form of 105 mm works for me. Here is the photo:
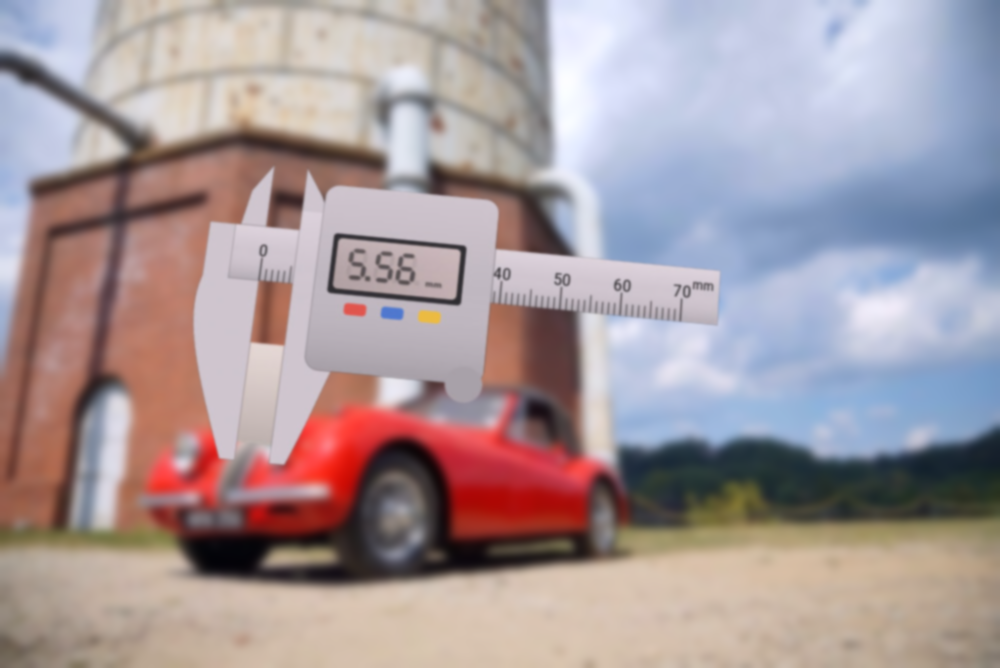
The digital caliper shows 5.56 mm
